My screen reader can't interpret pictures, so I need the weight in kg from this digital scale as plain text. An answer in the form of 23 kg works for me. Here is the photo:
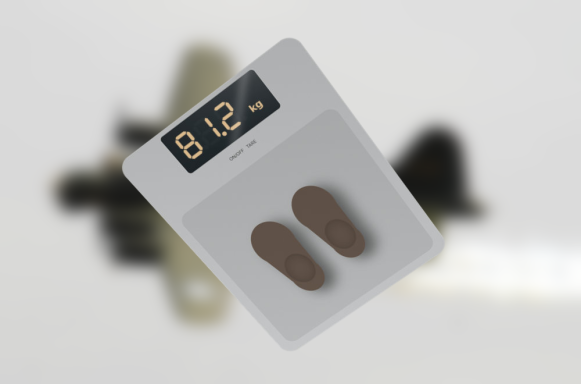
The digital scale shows 81.2 kg
